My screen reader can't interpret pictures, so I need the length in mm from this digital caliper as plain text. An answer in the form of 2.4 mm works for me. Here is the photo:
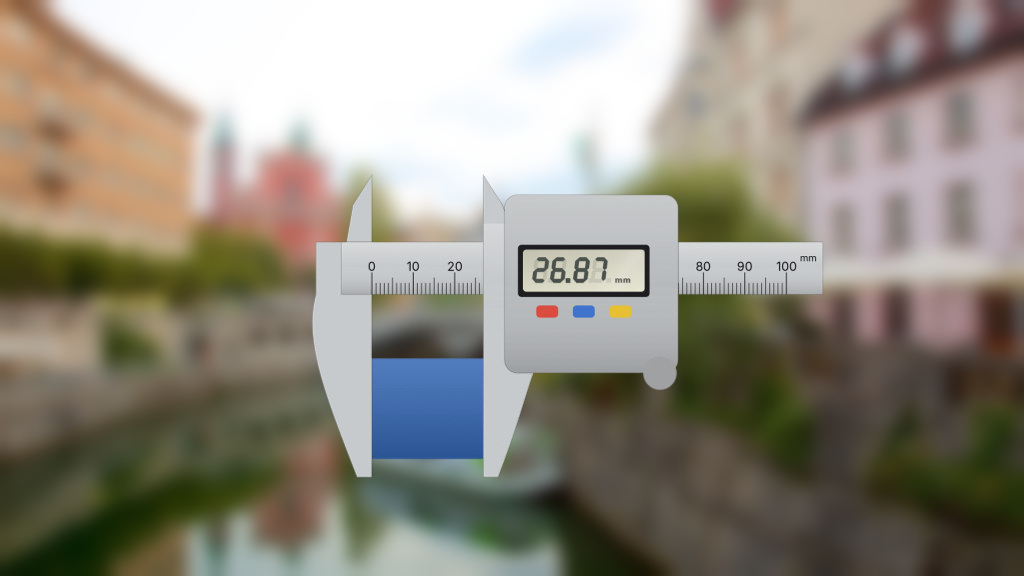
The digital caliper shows 26.87 mm
